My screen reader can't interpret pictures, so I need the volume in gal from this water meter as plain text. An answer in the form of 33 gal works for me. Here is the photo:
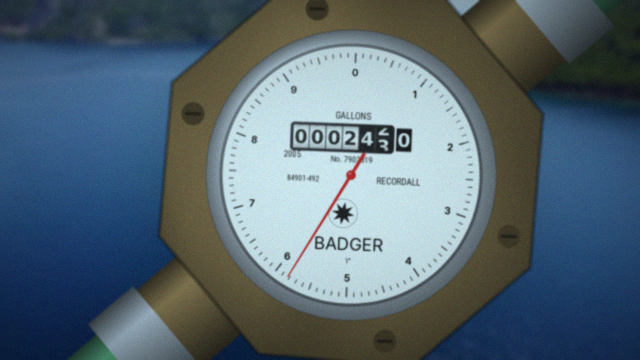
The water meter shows 2425.8 gal
